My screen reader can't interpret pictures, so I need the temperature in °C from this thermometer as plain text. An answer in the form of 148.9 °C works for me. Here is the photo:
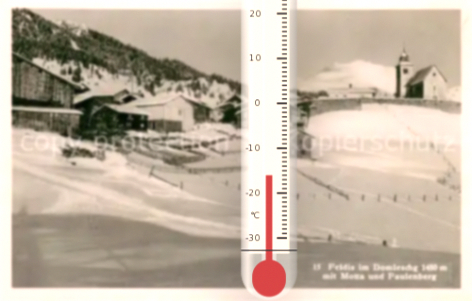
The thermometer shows -16 °C
